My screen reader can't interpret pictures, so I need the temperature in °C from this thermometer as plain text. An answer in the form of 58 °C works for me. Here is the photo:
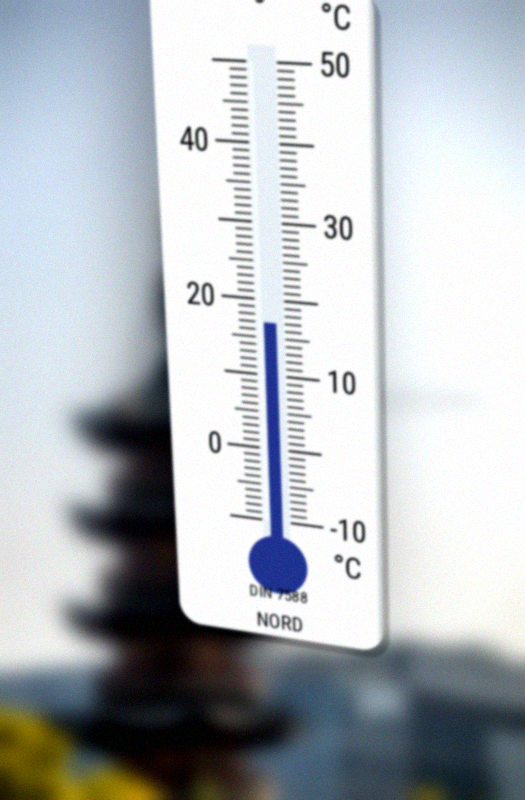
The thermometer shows 17 °C
